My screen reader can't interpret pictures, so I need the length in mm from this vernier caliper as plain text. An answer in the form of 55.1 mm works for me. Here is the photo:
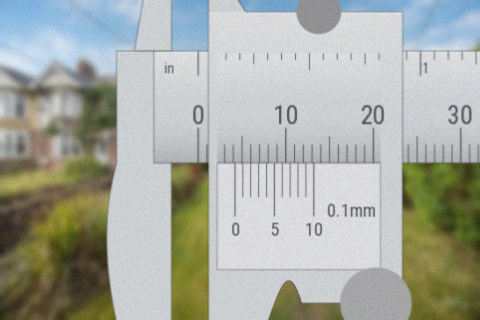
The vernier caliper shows 4.2 mm
